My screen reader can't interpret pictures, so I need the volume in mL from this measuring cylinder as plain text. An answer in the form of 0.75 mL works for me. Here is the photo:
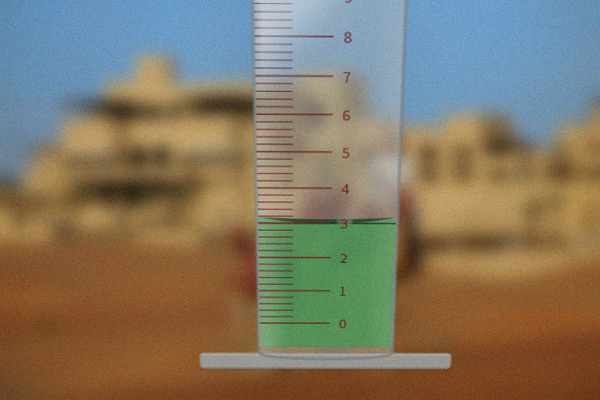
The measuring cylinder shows 3 mL
